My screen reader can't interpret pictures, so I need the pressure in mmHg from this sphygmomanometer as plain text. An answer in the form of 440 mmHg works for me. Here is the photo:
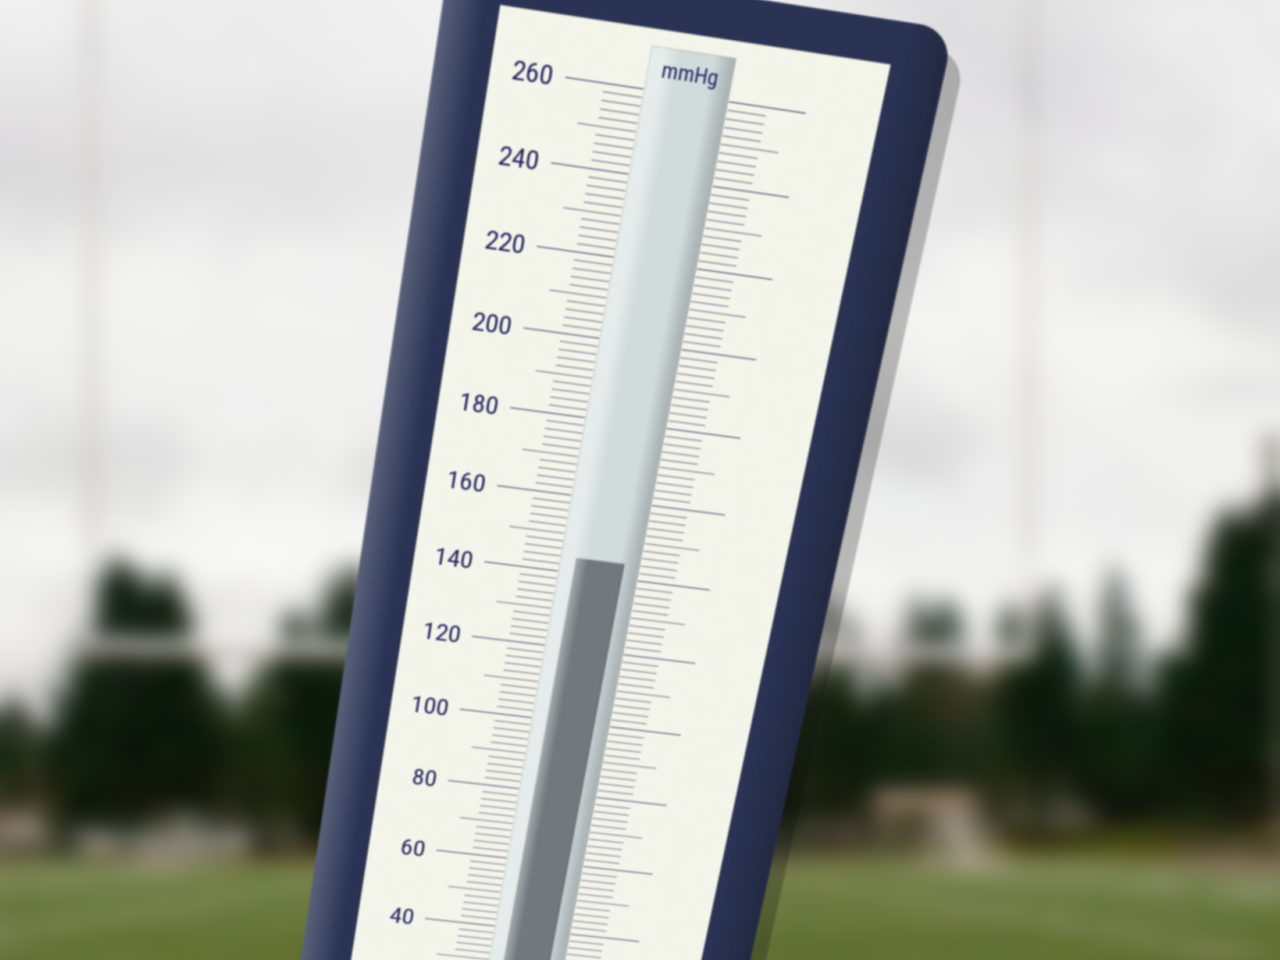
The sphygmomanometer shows 144 mmHg
